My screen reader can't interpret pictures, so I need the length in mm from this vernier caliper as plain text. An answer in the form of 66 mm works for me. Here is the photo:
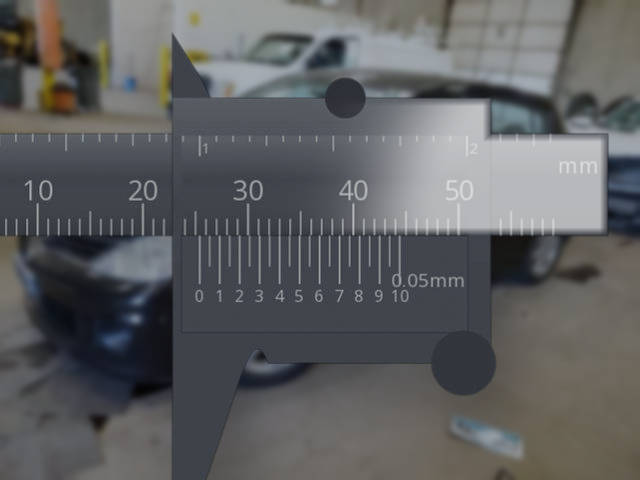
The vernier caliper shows 25.4 mm
